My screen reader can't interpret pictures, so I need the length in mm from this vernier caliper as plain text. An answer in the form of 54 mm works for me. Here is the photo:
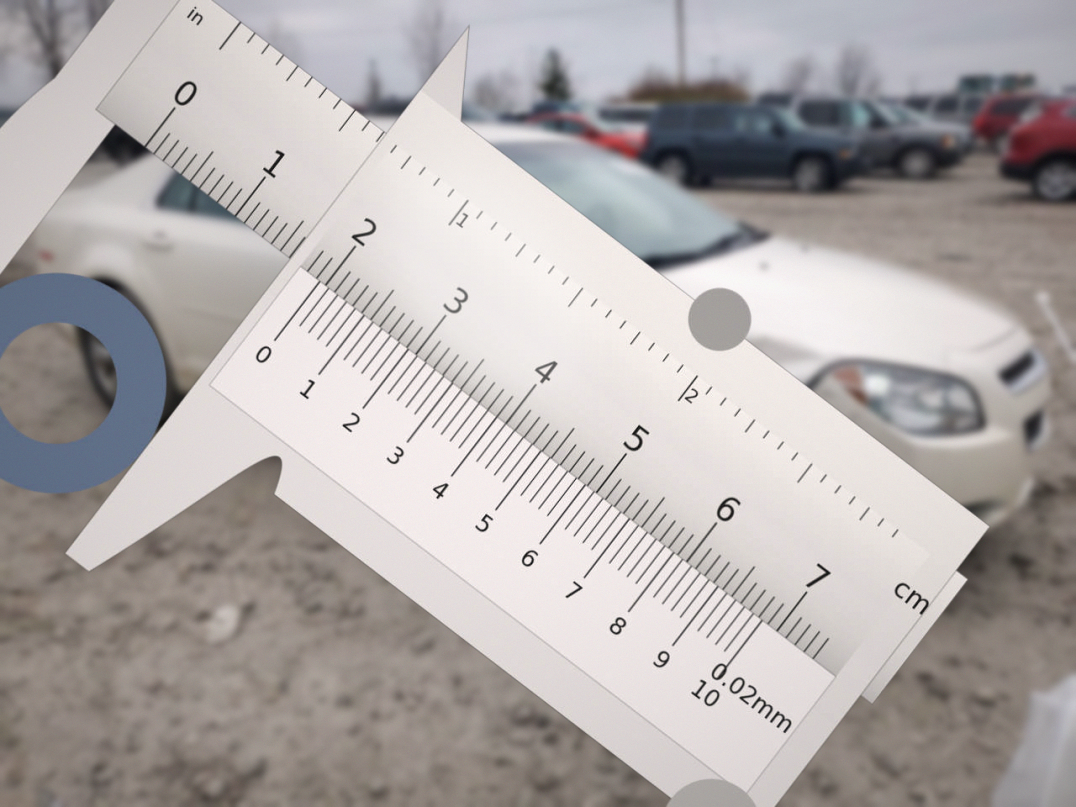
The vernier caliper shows 19.4 mm
